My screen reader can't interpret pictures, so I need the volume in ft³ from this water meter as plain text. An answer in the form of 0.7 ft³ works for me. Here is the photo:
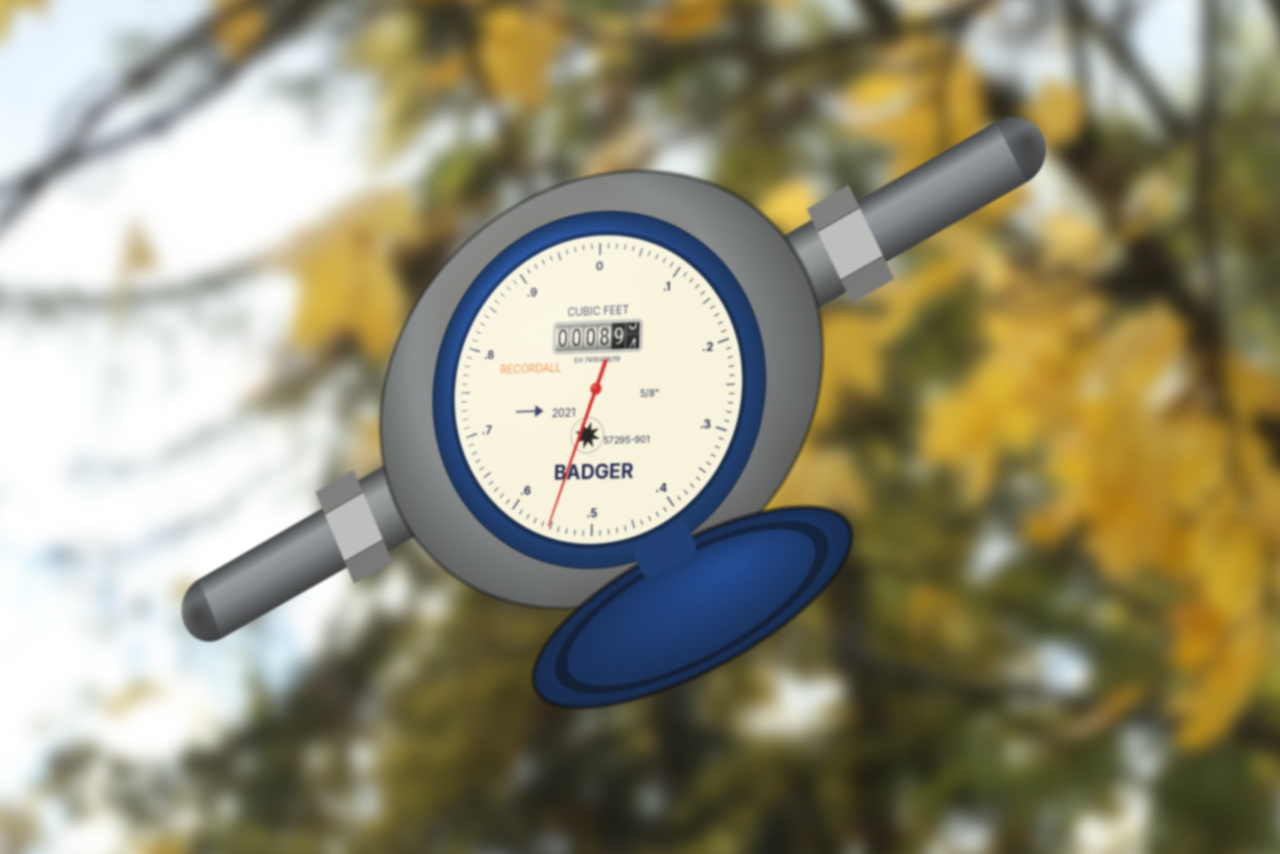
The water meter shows 893.55 ft³
